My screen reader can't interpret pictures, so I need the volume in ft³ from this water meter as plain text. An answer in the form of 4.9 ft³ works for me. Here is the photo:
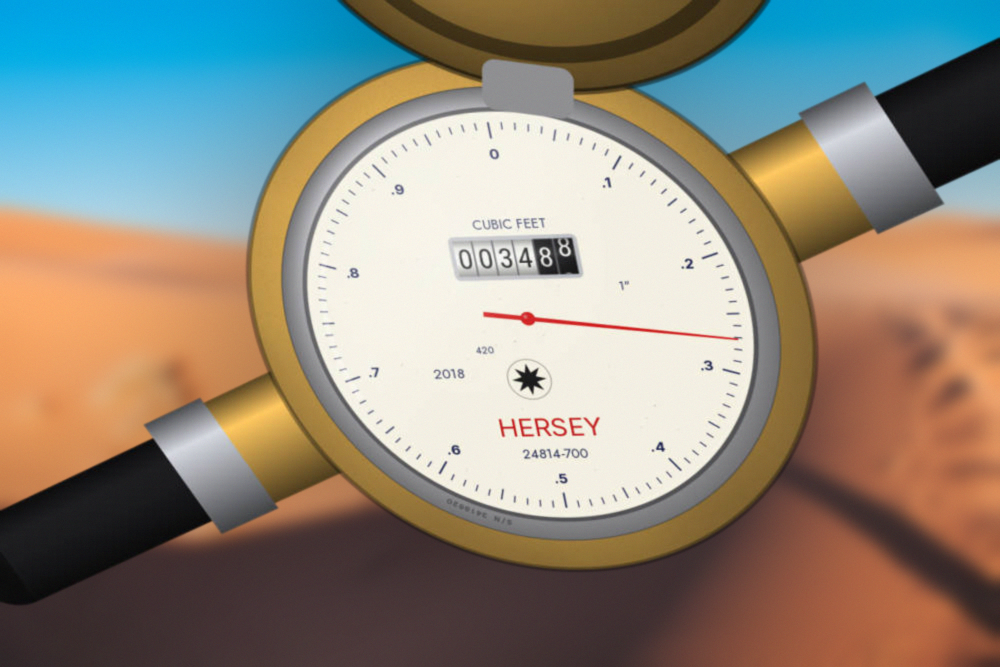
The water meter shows 3488.27 ft³
